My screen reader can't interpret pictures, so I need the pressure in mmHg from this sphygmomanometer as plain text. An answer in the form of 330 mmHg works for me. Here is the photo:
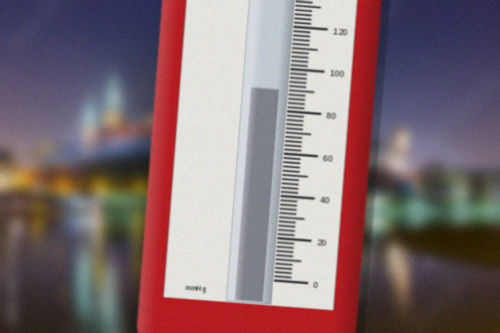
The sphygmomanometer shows 90 mmHg
